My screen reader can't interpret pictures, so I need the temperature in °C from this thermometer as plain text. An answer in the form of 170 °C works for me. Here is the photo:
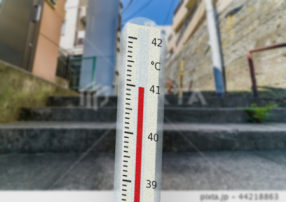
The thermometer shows 41 °C
